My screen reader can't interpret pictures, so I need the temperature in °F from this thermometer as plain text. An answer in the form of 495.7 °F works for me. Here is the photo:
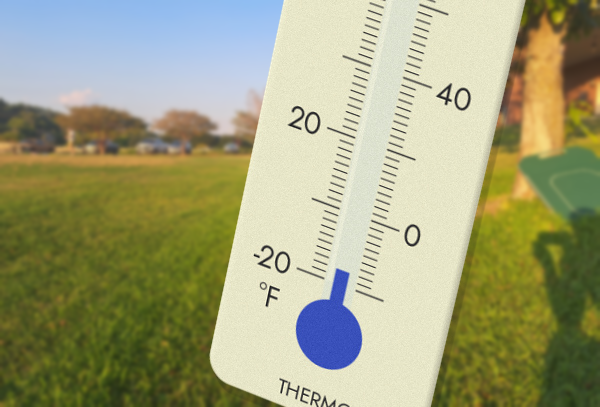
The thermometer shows -16 °F
